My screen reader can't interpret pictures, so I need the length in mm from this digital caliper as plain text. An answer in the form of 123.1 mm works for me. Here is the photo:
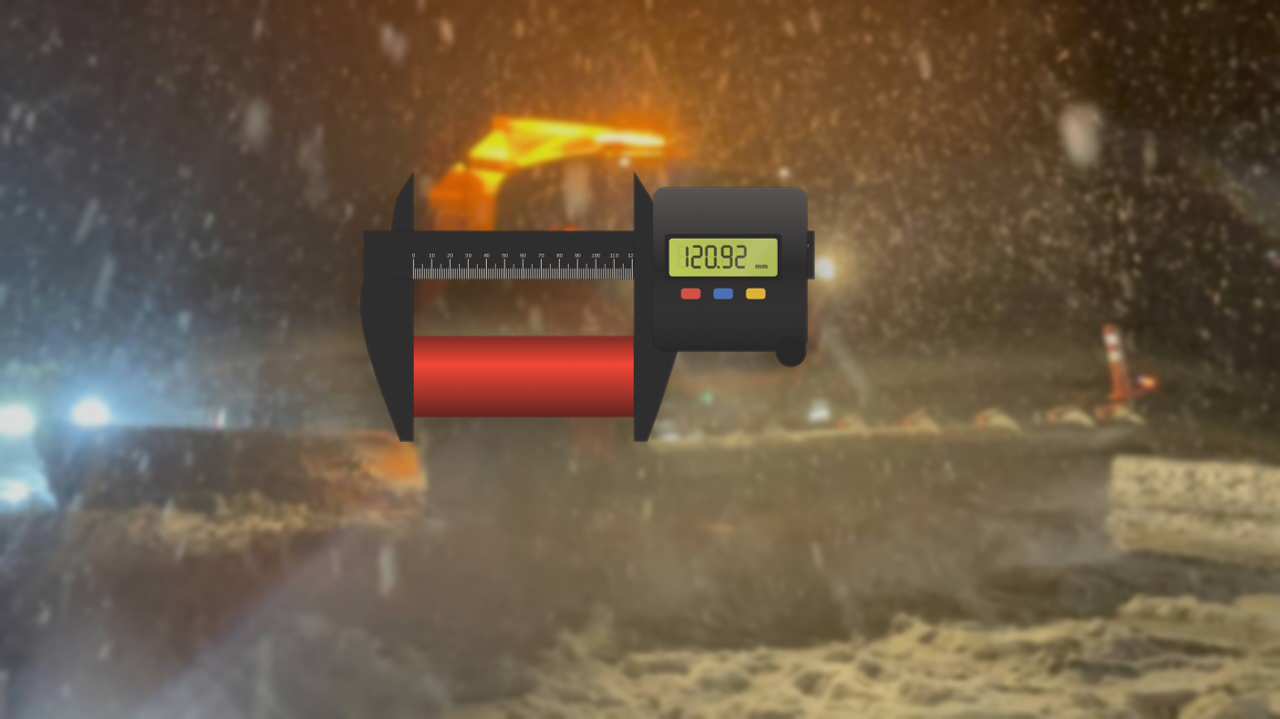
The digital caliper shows 120.92 mm
